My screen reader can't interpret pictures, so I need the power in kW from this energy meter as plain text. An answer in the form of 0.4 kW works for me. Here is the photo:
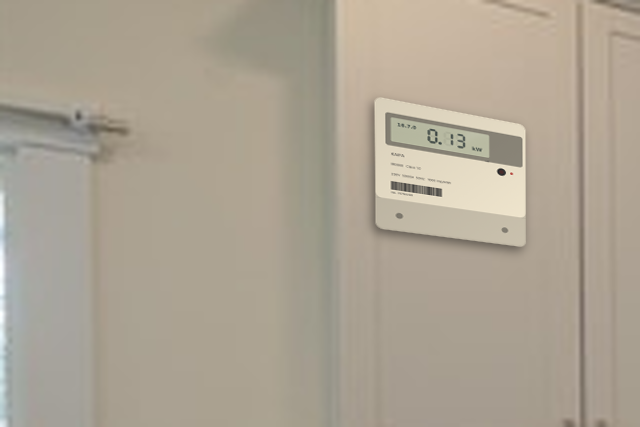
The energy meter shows 0.13 kW
